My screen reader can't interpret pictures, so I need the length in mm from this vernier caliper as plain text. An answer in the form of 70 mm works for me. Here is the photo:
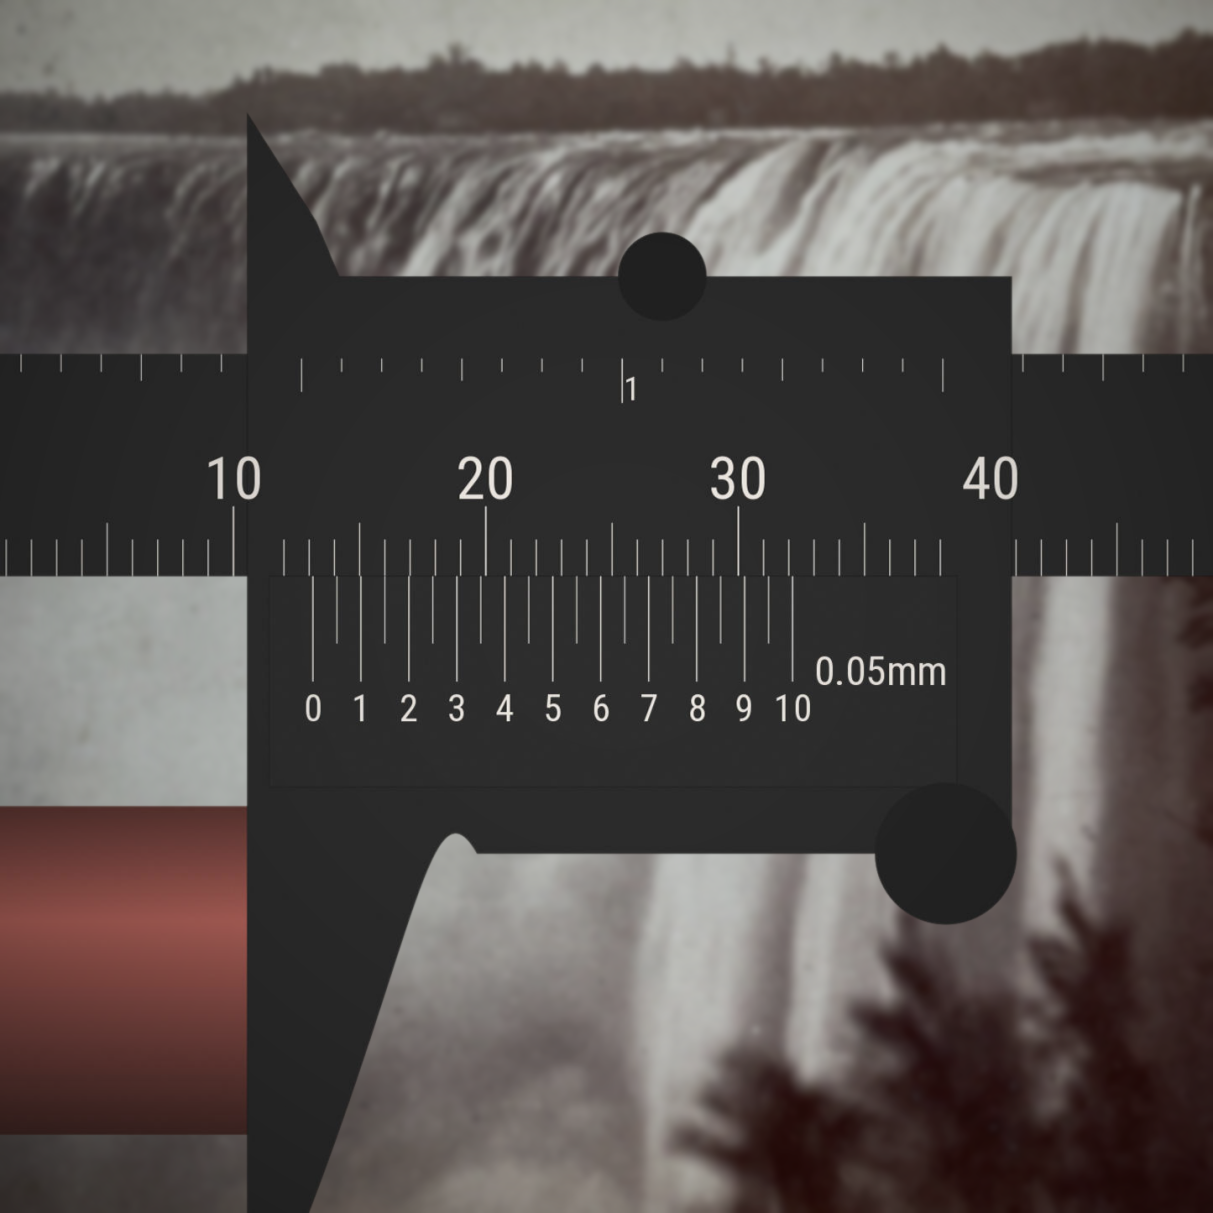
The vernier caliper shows 13.15 mm
